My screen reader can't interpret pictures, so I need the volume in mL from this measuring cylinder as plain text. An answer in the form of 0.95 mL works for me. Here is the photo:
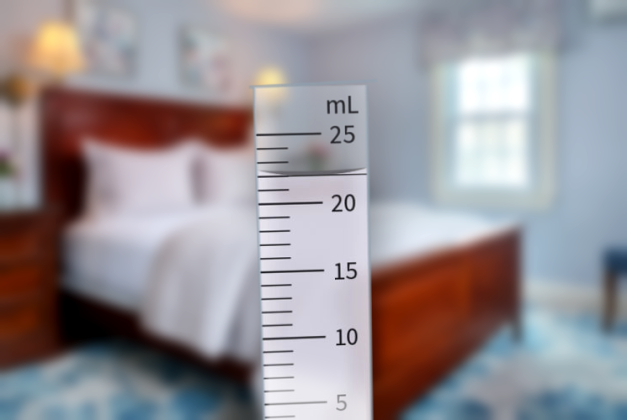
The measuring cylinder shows 22 mL
